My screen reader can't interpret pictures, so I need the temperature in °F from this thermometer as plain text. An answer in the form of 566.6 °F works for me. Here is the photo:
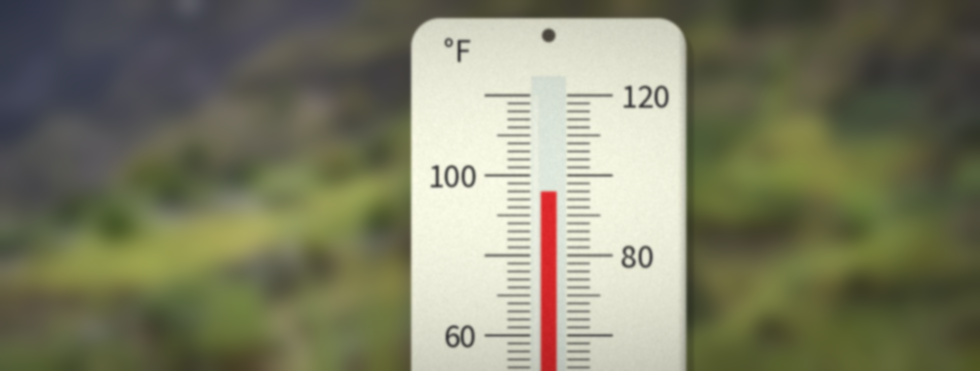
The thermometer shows 96 °F
